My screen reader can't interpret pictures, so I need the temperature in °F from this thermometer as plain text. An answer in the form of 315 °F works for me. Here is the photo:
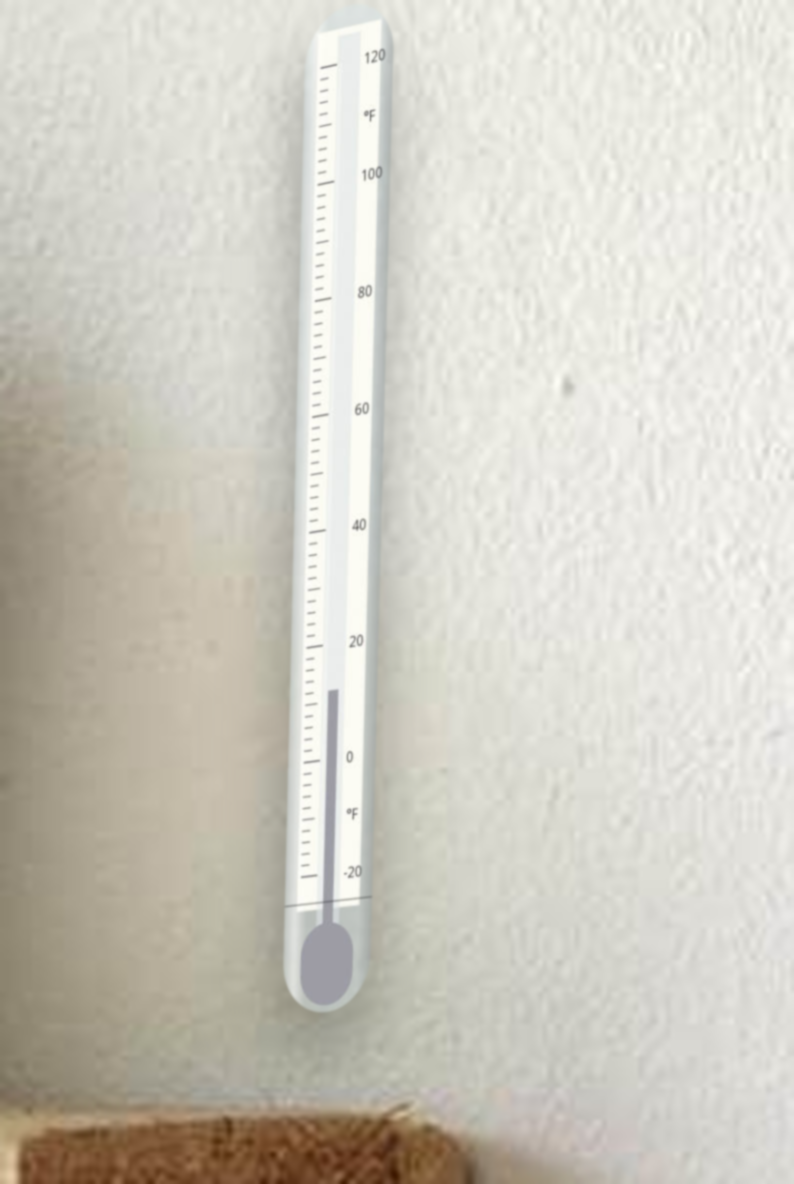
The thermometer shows 12 °F
